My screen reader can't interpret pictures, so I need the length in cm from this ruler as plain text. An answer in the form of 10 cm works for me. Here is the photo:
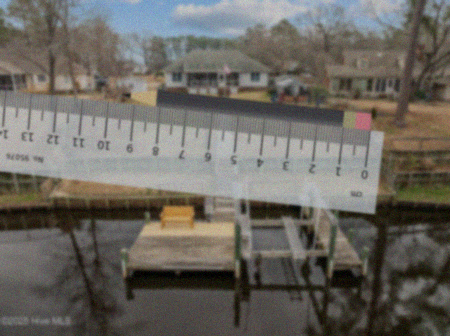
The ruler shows 9.5 cm
